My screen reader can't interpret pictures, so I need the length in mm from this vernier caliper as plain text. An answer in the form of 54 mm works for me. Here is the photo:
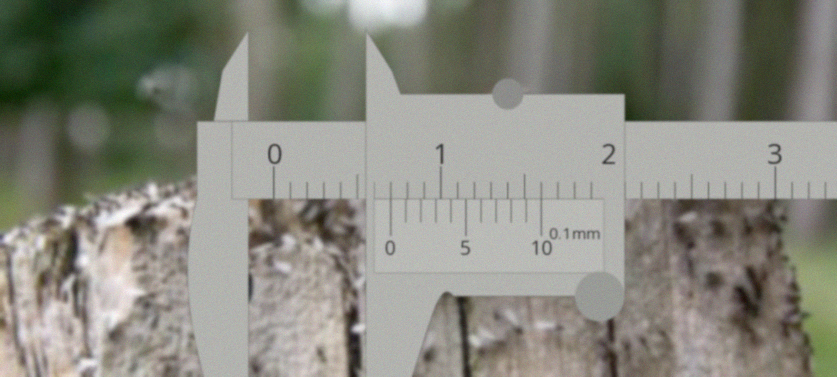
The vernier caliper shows 7.0 mm
